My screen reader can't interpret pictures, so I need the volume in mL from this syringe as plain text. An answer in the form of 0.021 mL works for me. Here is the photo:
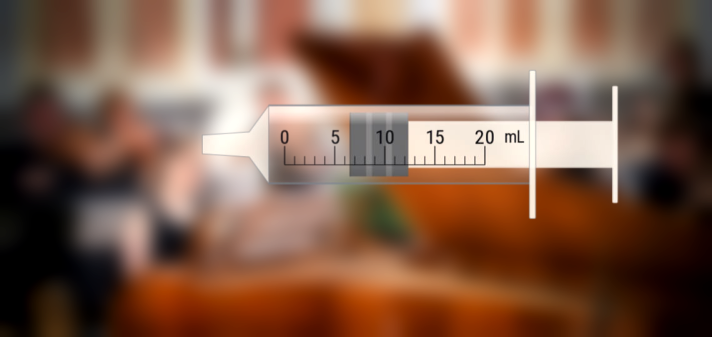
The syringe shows 6.5 mL
